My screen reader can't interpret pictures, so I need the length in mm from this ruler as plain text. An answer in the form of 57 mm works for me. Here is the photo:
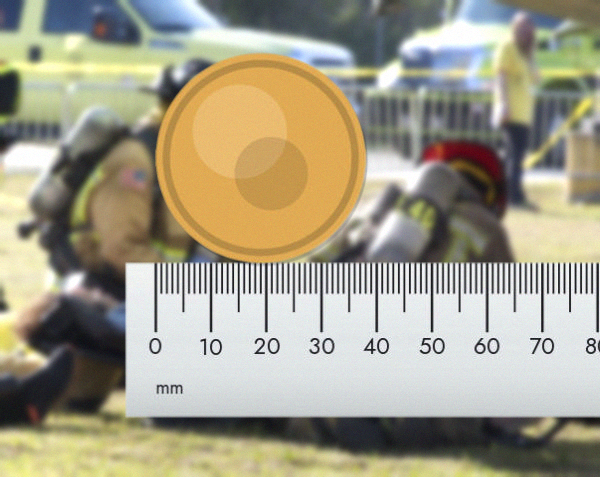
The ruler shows 38 mm
